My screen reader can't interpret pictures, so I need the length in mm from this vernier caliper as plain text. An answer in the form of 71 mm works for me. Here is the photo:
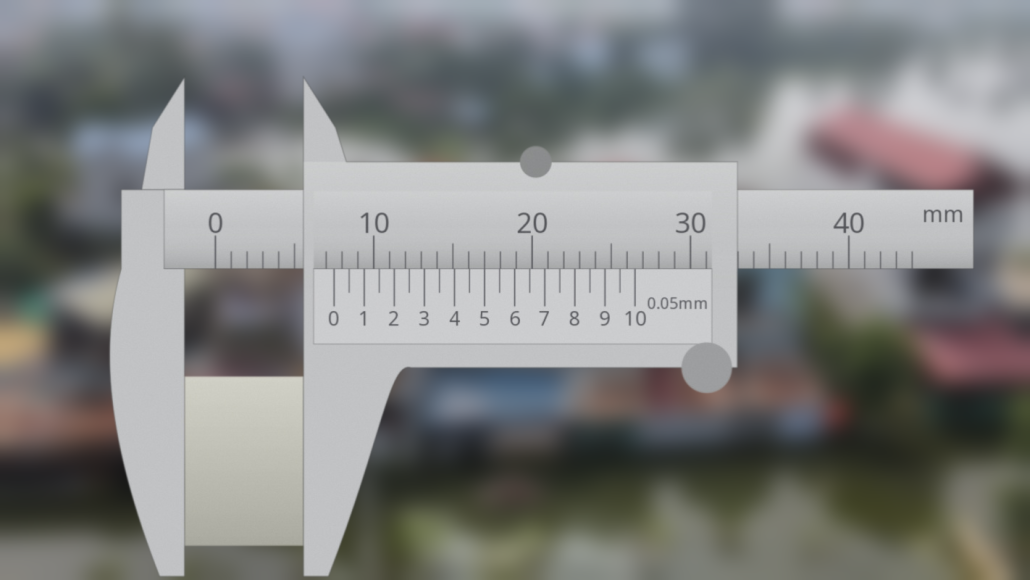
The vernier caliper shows 7.5 mm
